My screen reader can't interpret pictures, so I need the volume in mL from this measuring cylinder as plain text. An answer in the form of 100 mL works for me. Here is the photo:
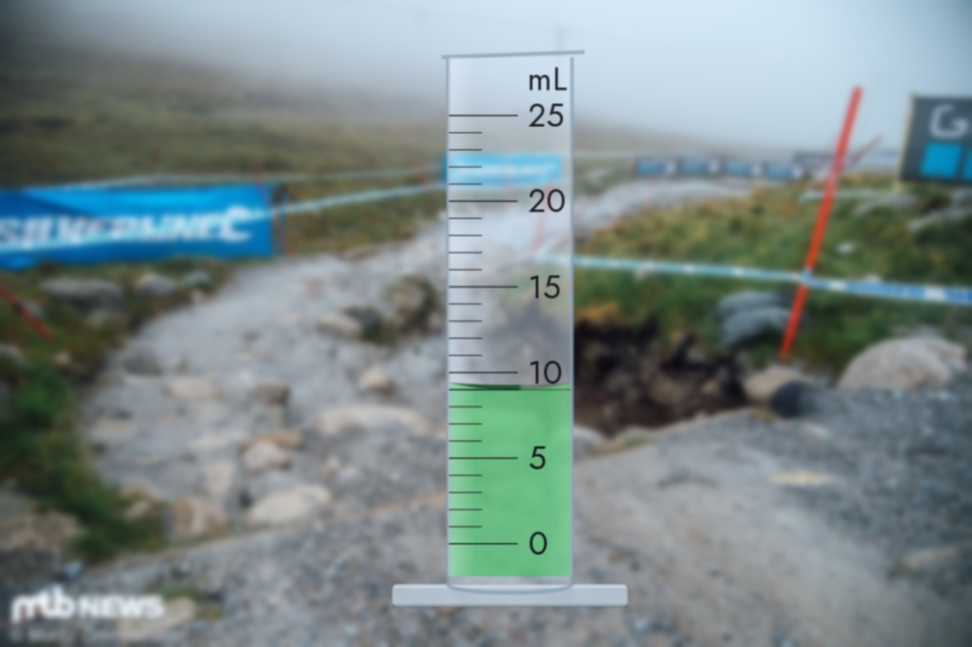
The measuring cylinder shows 9 mL
